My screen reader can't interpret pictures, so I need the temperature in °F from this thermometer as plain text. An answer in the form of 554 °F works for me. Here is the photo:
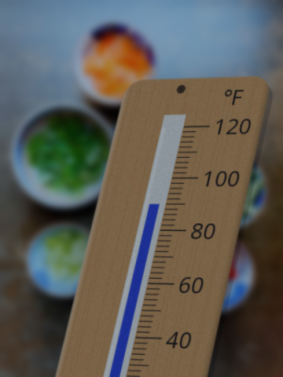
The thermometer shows 90 °F
